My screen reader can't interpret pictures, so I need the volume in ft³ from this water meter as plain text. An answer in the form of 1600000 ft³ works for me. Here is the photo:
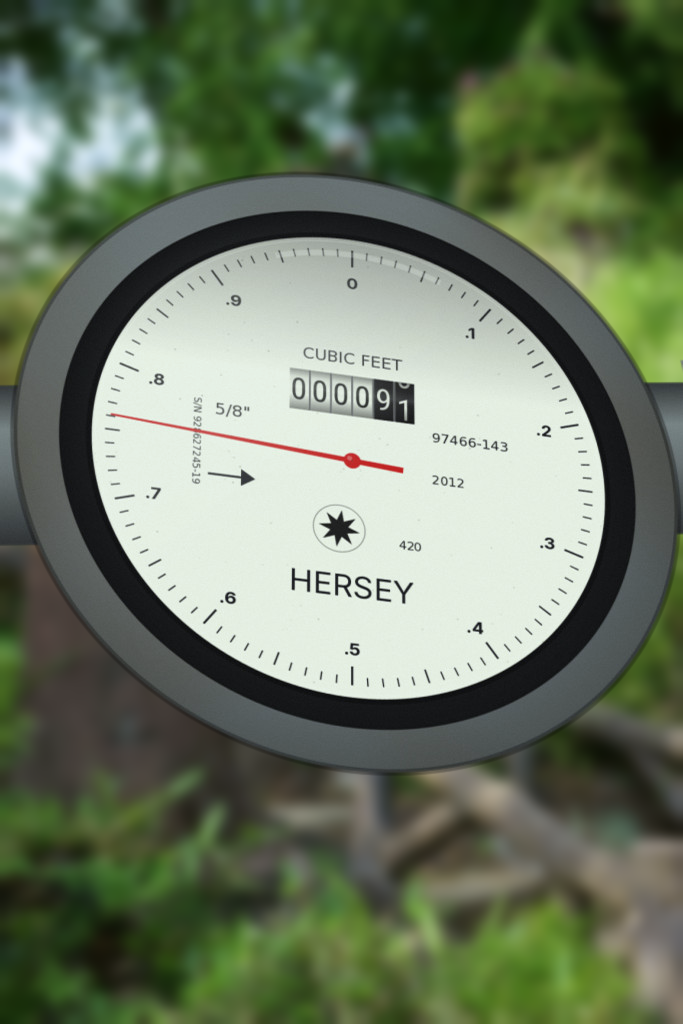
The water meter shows 90.76 ft³
